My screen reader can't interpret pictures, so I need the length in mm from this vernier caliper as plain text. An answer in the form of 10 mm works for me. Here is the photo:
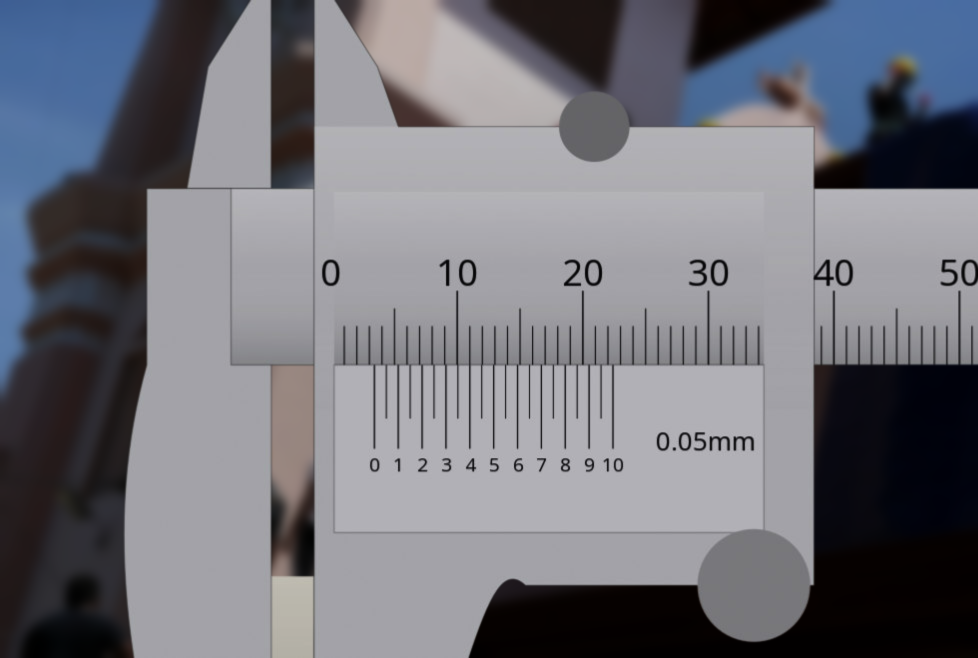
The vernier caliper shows 3.4 mm
